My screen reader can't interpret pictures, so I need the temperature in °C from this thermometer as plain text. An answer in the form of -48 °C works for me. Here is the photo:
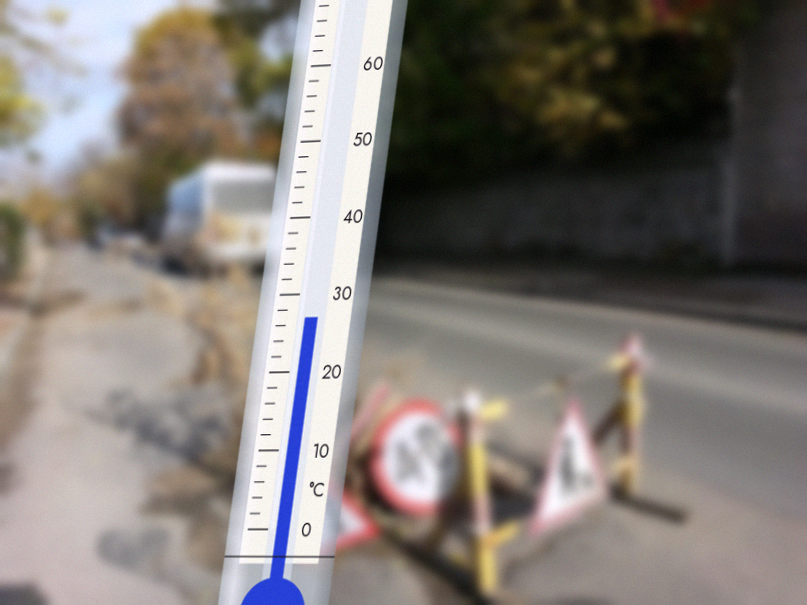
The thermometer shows 27 °C
